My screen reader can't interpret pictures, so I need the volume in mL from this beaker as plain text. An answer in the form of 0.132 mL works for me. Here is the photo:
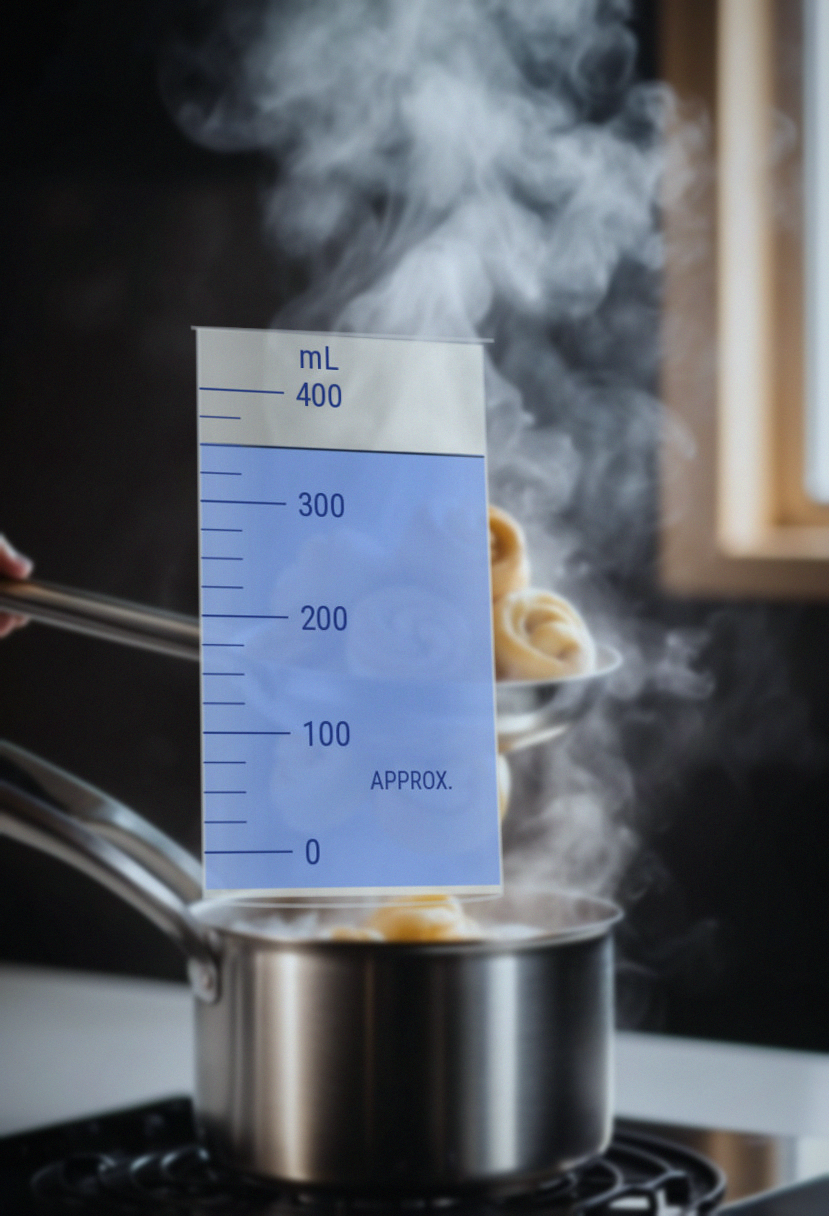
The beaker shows 350 mL
